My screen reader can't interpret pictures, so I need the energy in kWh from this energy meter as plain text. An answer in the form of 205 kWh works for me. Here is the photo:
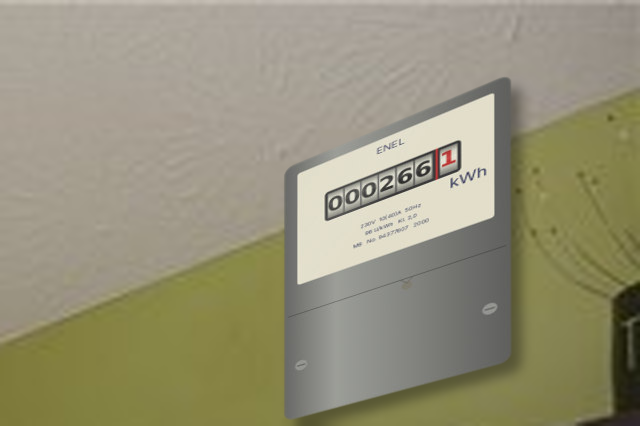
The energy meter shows 266.1 kWh
